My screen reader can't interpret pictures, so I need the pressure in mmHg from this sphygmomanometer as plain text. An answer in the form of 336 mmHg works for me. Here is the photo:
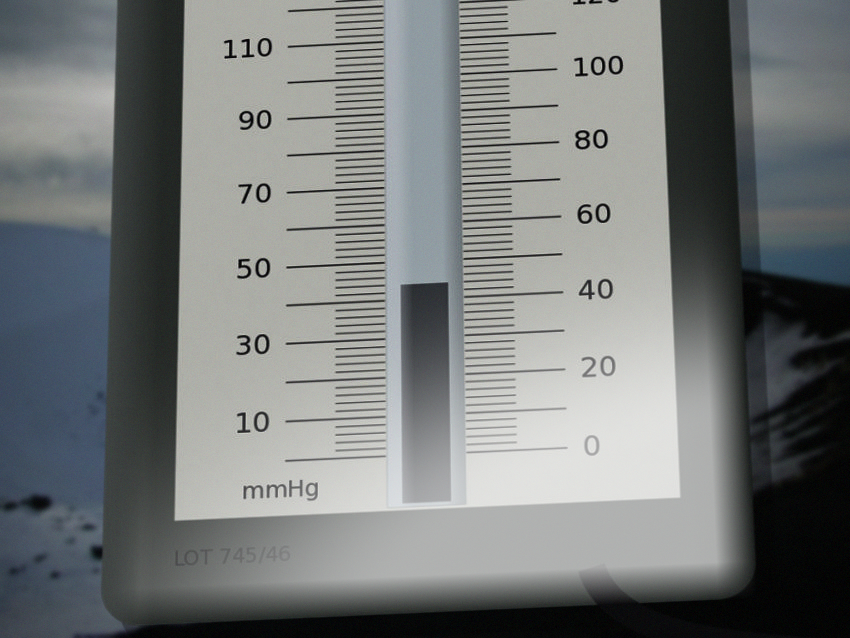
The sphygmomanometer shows 44 mmHg
